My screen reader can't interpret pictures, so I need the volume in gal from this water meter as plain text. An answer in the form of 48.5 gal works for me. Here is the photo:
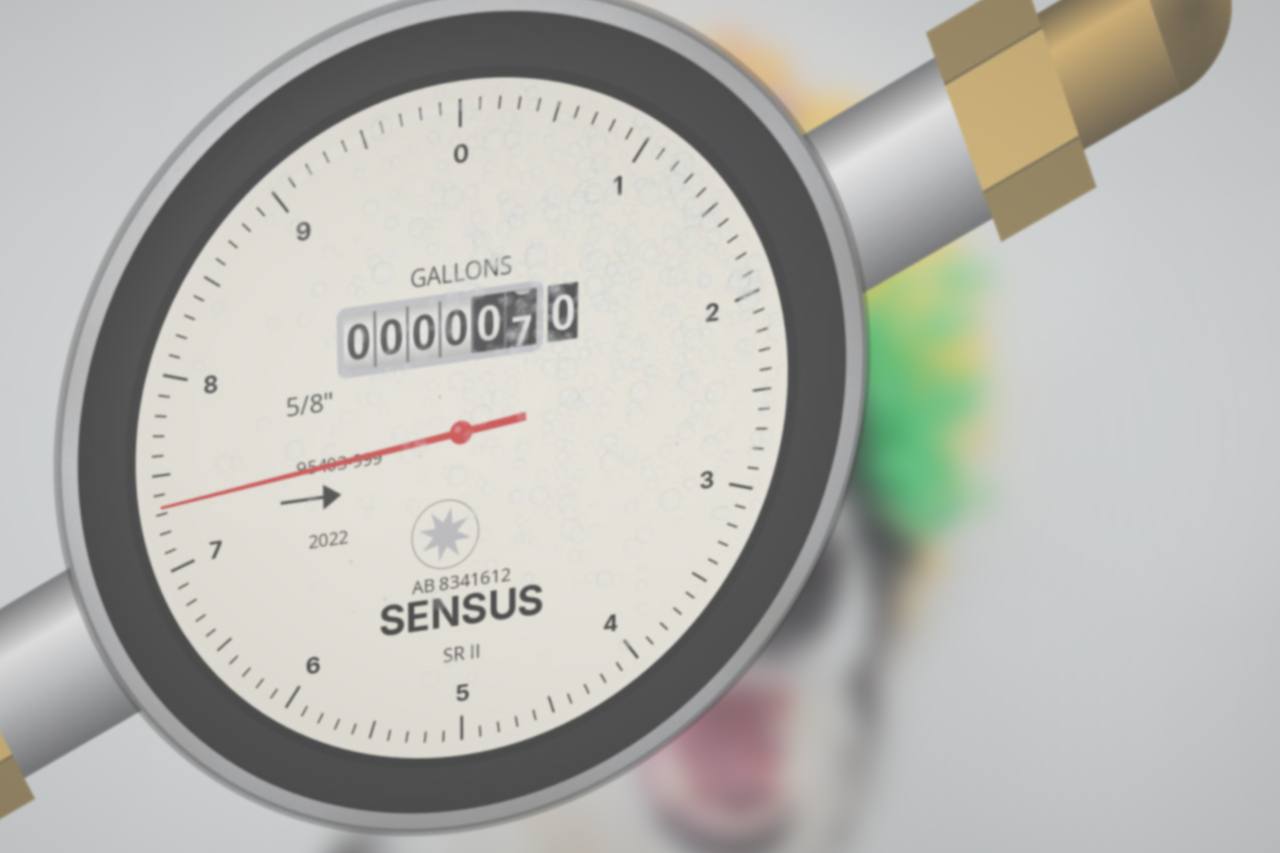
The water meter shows 67.3 gal
